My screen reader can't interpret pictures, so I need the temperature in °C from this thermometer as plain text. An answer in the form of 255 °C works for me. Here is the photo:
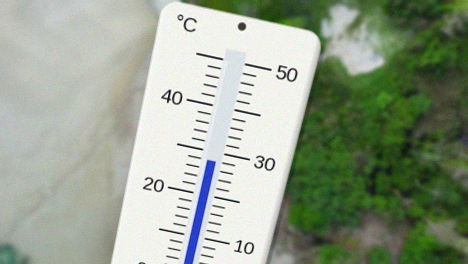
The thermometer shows 28 °C
